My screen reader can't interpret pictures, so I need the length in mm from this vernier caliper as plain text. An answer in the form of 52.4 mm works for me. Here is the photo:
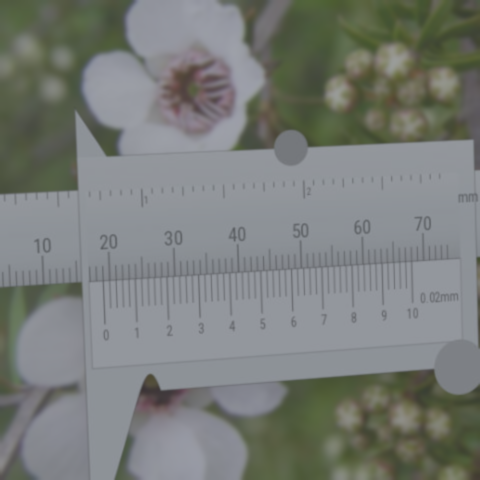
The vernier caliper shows 19.0 mm
